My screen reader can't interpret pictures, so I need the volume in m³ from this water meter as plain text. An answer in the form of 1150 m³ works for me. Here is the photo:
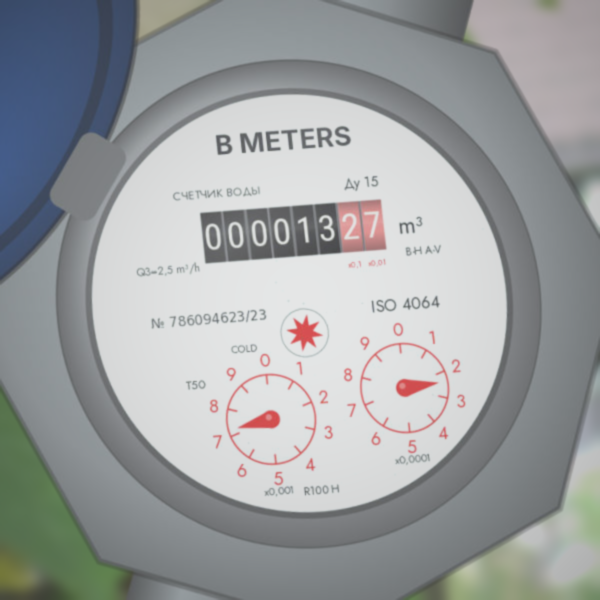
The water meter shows 13.2772 m³
